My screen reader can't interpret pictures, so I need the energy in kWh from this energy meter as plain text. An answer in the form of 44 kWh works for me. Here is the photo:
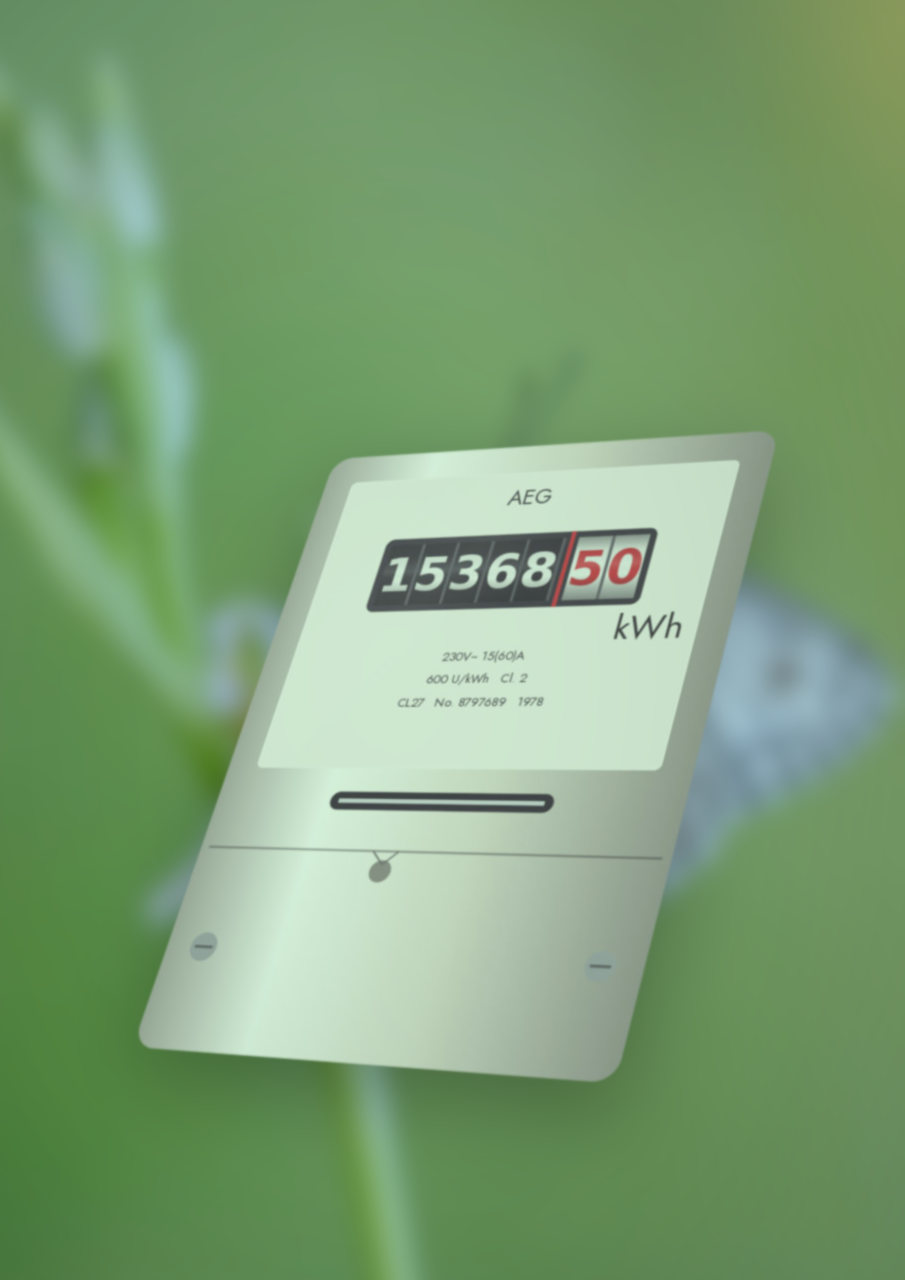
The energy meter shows 15368.50 kWh
